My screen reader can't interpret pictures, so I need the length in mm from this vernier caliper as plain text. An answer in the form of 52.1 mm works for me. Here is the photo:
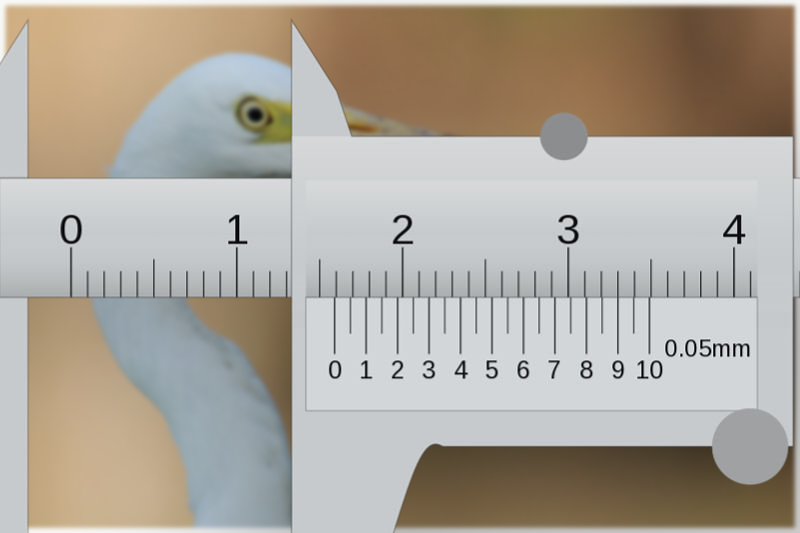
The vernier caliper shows 15.9 mm
